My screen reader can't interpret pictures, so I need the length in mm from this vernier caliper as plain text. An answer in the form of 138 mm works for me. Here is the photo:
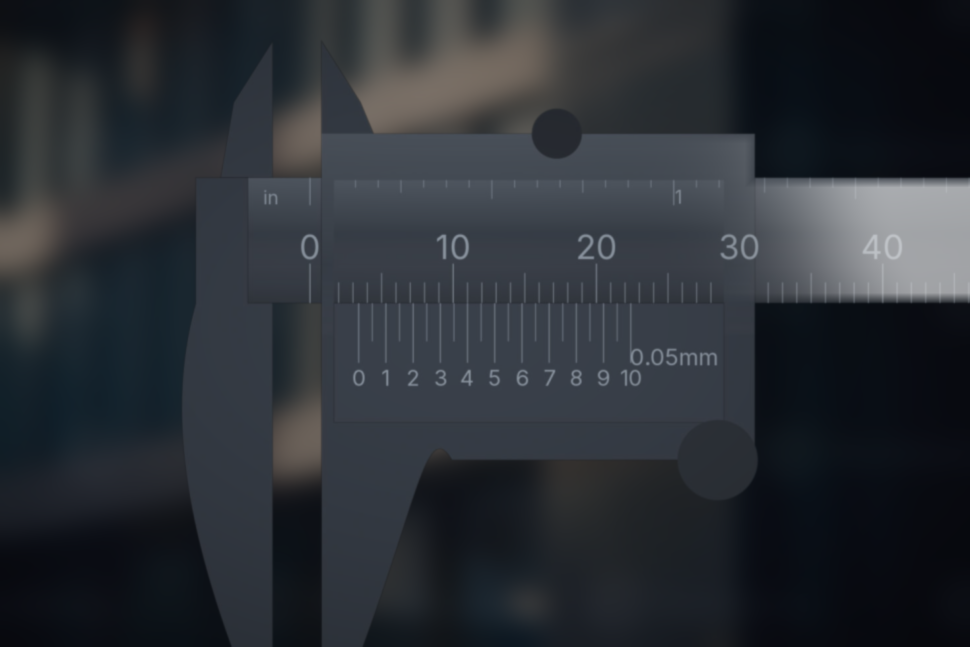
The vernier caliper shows 3.4 mm
